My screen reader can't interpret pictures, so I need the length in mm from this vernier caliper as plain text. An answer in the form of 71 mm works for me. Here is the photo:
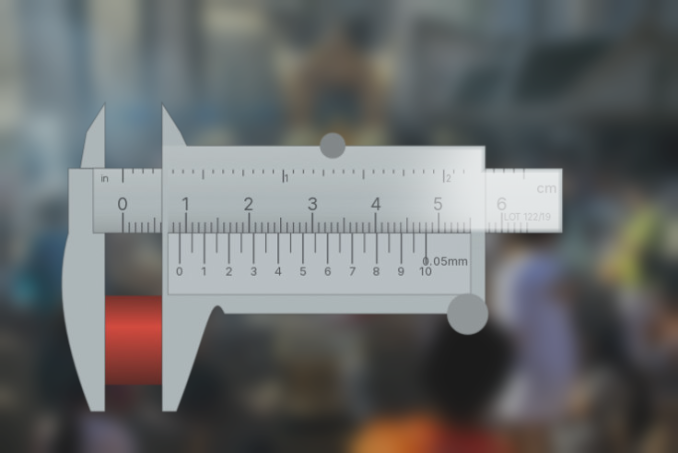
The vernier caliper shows 9.0 mm
